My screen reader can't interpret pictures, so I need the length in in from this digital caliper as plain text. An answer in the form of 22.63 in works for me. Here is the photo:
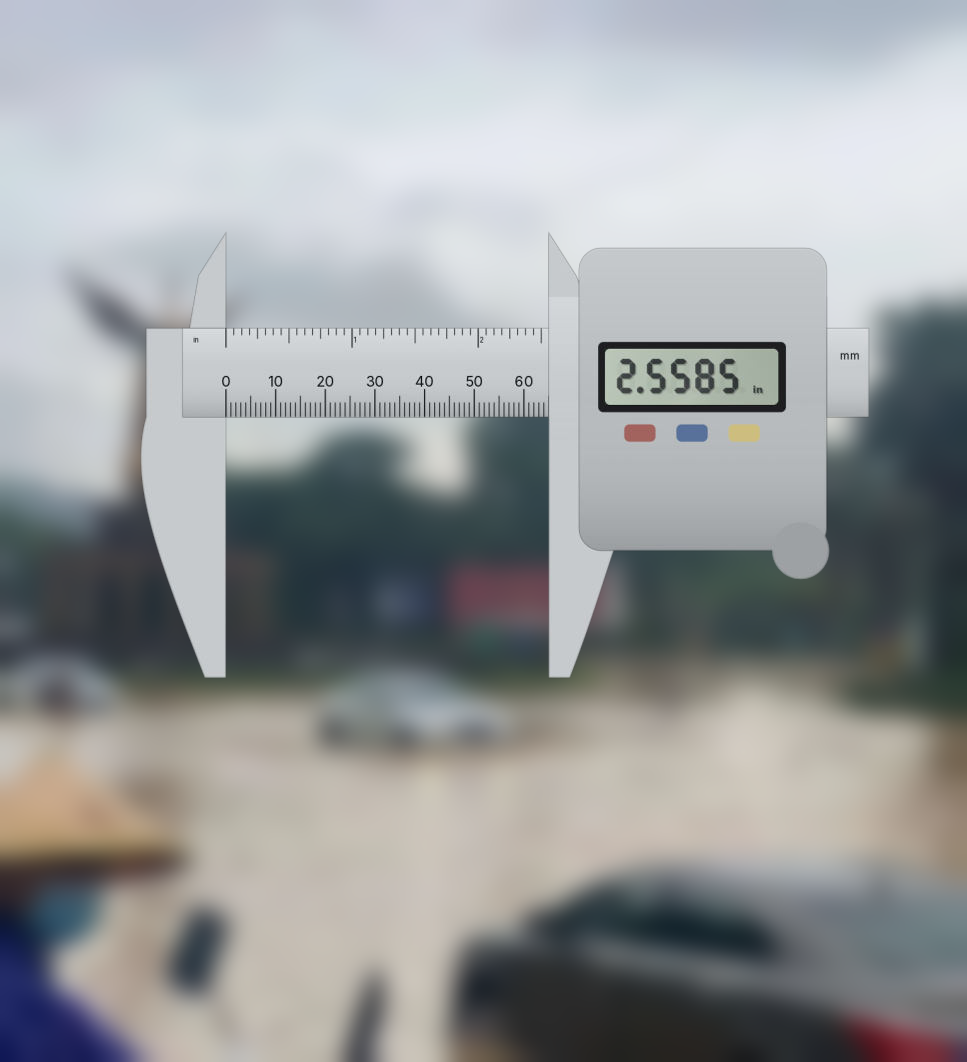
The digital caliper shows 2.5585 in
